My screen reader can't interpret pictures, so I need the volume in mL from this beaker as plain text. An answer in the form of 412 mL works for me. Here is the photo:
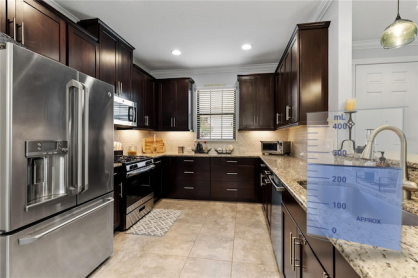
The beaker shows 250 mL
